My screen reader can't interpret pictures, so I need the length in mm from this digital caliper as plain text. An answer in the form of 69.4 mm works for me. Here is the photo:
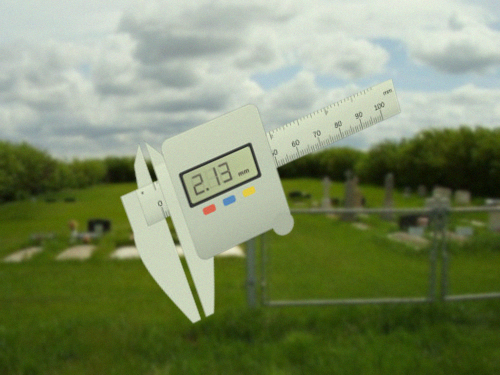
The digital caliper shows 2.13 mm
